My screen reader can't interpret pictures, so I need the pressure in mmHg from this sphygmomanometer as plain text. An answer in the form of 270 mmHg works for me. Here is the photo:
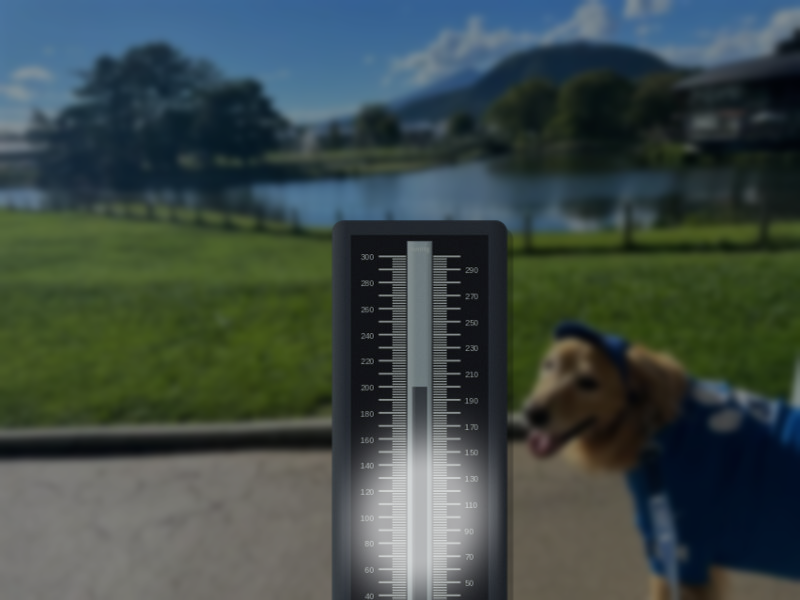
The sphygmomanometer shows 200 mmHg
